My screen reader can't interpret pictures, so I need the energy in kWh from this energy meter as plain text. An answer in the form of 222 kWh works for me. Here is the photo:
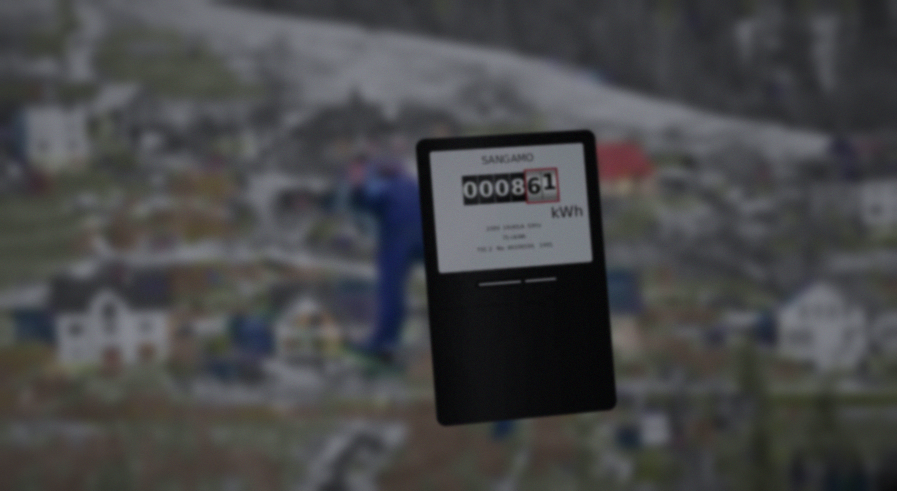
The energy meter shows 8.61 kWh
